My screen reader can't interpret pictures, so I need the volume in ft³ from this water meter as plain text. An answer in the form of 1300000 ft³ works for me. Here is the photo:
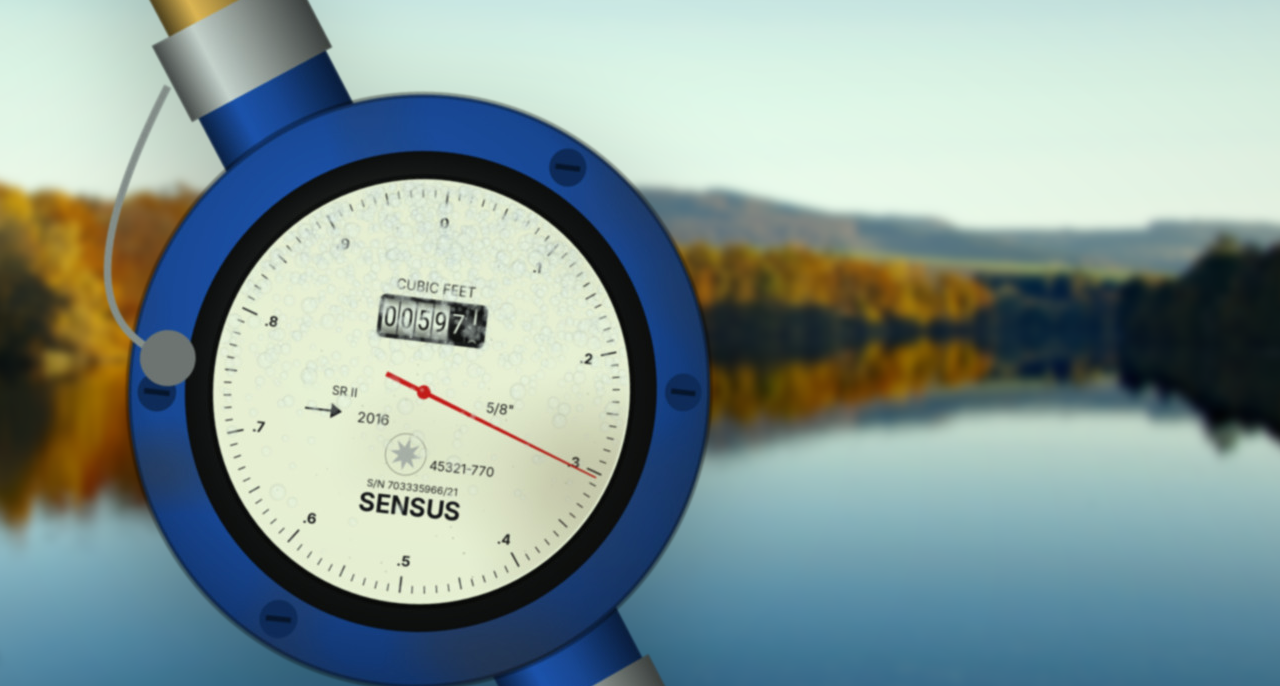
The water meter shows 5971.30 ft³
